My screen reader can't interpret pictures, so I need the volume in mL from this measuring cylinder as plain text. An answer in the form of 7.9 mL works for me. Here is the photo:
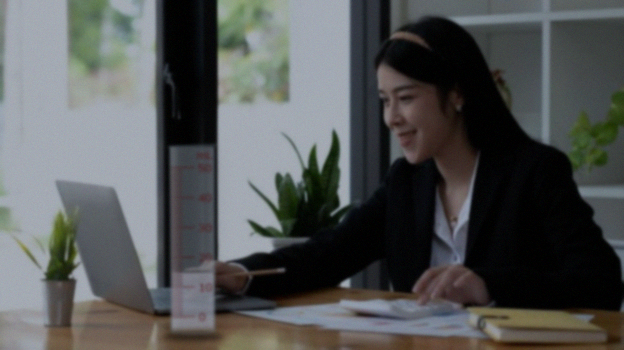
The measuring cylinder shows 15 mL
